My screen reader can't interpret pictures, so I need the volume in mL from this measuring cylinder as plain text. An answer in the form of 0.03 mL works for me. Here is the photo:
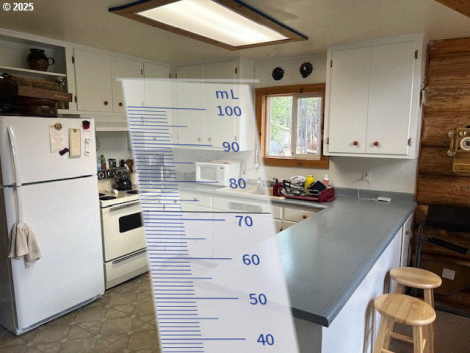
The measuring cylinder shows 72 mL
